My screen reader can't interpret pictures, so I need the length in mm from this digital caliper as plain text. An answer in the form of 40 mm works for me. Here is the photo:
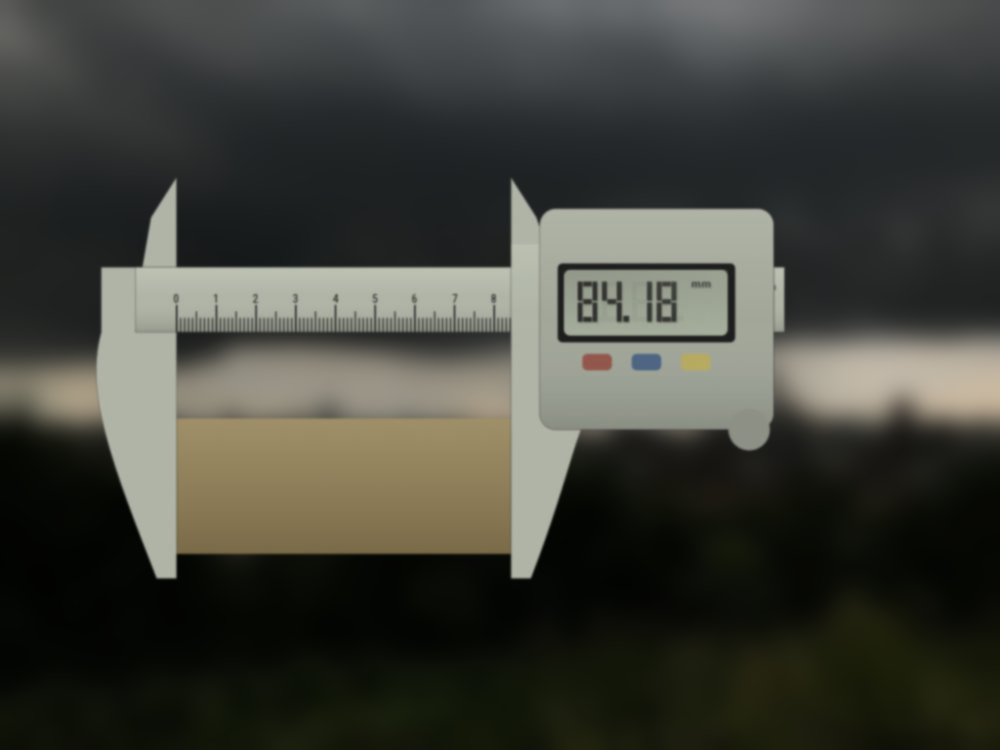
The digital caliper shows 84.18 mm
